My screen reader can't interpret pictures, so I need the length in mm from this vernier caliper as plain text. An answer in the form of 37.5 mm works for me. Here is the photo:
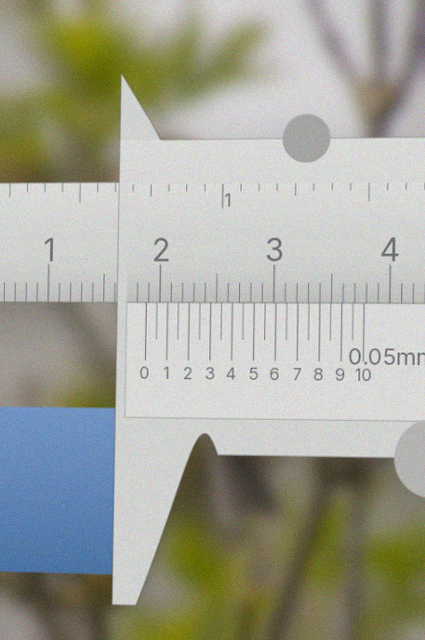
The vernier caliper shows 18.8 mm
